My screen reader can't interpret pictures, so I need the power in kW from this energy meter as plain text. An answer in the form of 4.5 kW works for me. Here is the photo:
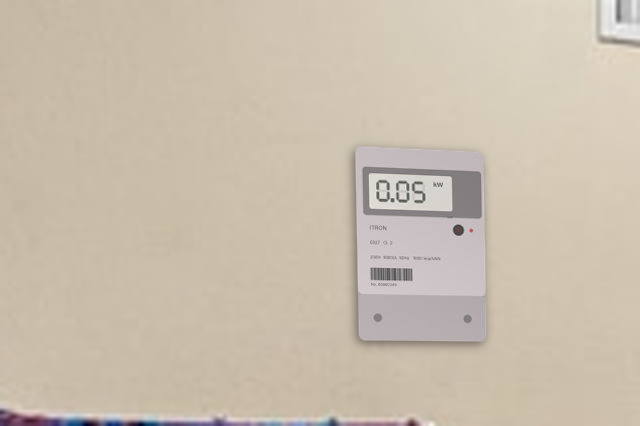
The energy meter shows 0.05 kW
